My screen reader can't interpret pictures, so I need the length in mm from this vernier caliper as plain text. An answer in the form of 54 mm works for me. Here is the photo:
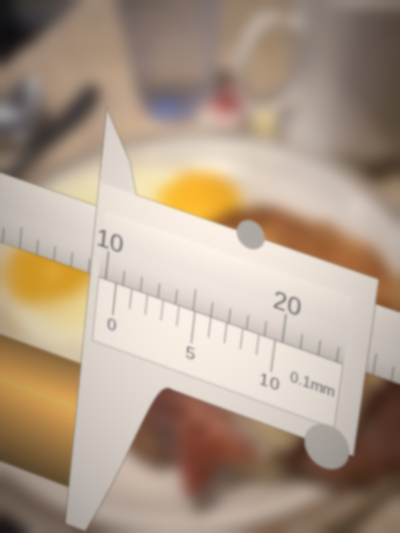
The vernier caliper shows 10.6 mm
